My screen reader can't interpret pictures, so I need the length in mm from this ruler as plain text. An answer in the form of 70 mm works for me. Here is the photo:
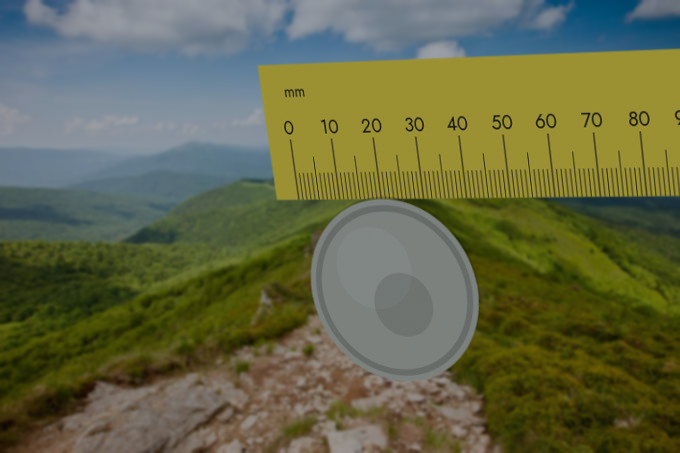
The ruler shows 40 mm
